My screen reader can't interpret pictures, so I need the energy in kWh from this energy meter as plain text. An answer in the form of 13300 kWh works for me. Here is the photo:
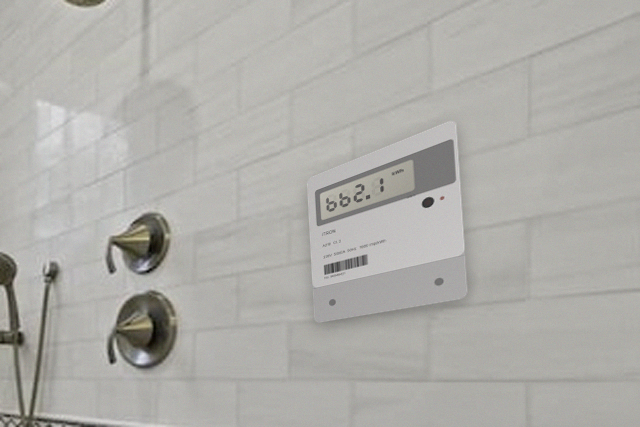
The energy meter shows 662.1 kWh
